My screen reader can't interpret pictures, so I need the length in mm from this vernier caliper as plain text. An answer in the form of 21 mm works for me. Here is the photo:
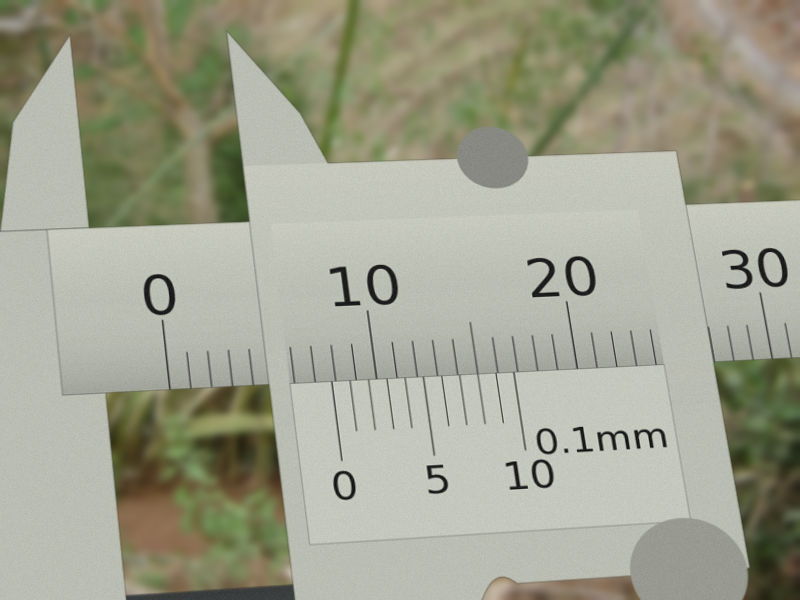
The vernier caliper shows 7.8 mm
